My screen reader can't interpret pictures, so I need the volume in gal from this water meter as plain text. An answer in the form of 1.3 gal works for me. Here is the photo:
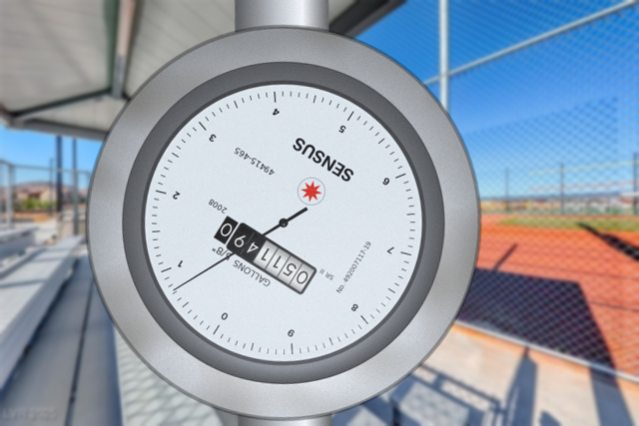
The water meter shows 511490.7 gal
